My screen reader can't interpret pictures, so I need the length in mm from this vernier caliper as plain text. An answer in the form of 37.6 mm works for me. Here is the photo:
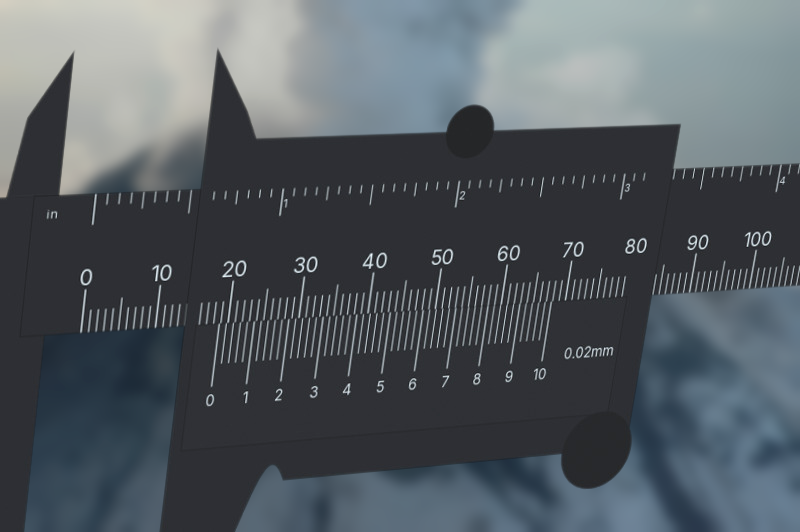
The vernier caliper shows 18.8 mm
